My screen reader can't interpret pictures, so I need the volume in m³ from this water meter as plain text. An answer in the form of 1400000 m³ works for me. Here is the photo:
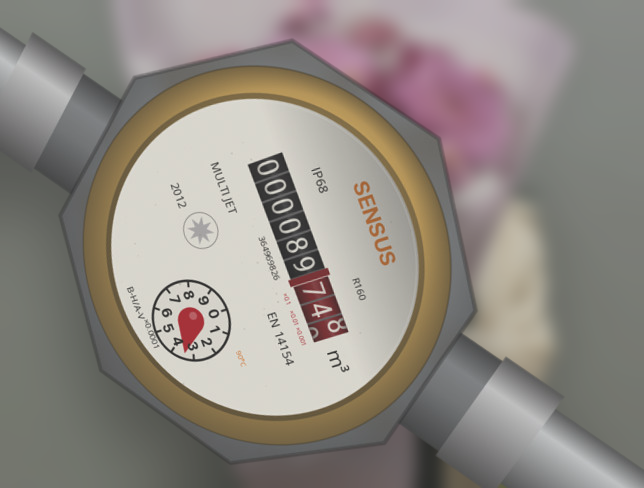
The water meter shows 89.7483 m³
